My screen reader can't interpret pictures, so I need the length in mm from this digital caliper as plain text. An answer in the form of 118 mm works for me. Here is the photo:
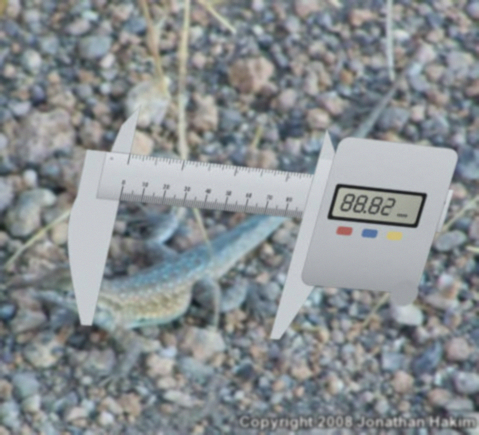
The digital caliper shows 88.82 mm
